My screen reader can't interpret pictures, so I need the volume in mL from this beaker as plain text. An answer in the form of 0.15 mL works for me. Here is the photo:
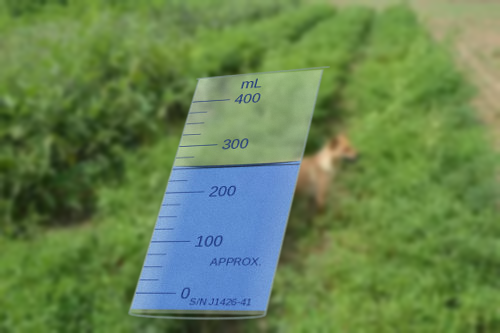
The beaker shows 250 mL
